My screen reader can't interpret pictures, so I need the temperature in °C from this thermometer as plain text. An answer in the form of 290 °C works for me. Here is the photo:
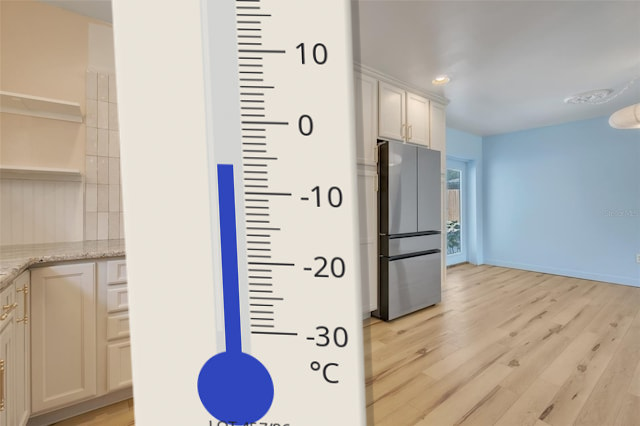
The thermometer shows -6 °C
